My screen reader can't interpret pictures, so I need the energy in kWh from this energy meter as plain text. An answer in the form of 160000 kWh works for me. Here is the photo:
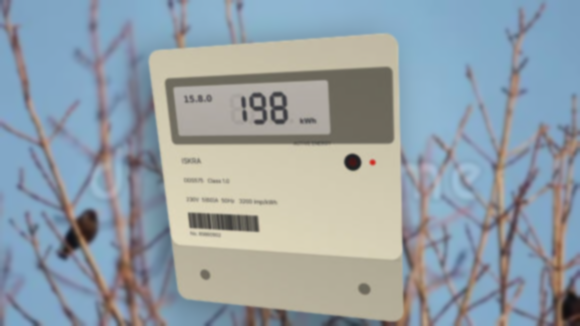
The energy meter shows 198 kWh
